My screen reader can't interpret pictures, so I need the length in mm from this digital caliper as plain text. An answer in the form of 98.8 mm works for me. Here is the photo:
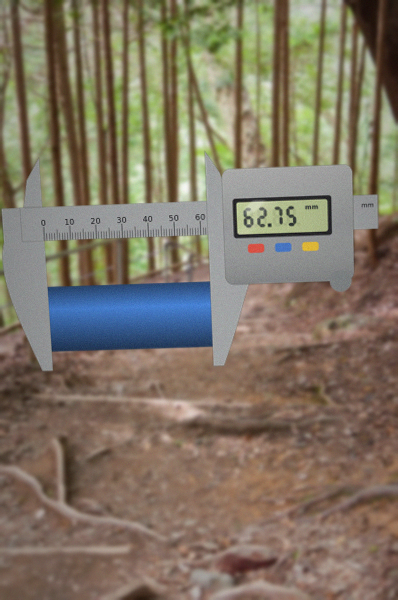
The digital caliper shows 62.75 mm
